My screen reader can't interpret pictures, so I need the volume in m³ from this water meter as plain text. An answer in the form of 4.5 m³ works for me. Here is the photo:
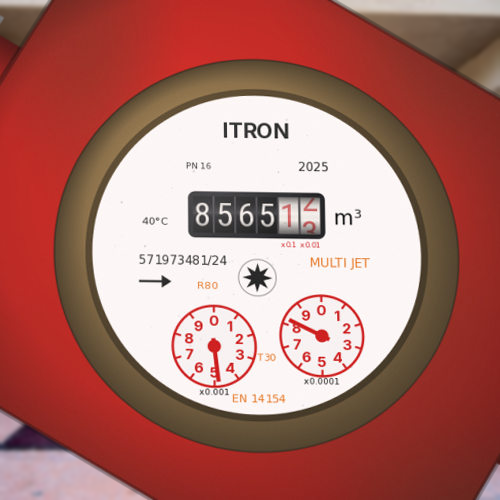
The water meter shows 8565.1248 m³
